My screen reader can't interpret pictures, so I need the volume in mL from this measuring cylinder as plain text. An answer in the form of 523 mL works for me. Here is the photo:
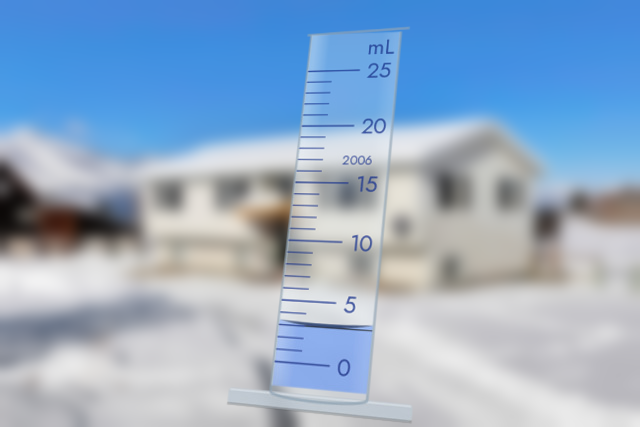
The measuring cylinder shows 3 mL
